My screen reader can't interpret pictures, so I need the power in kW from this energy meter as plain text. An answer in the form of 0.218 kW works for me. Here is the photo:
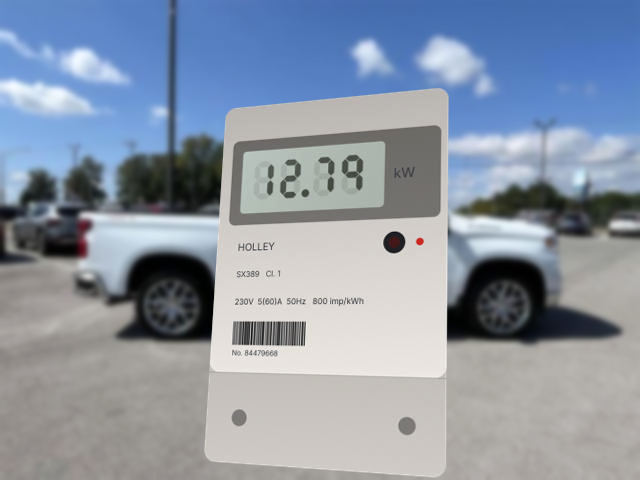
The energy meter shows 12.79 kW
